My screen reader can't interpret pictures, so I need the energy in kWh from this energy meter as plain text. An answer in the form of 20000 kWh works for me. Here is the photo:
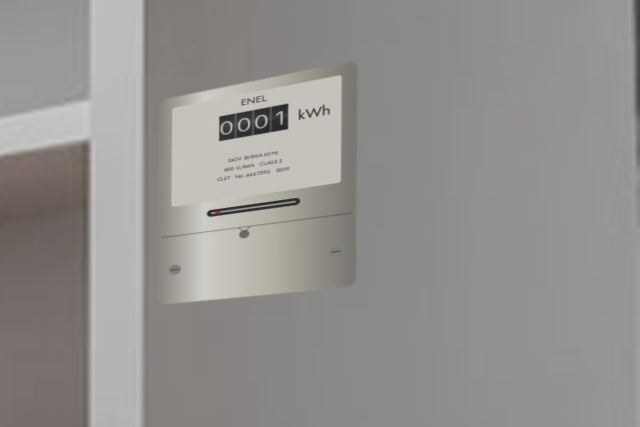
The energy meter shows 1 kWh
